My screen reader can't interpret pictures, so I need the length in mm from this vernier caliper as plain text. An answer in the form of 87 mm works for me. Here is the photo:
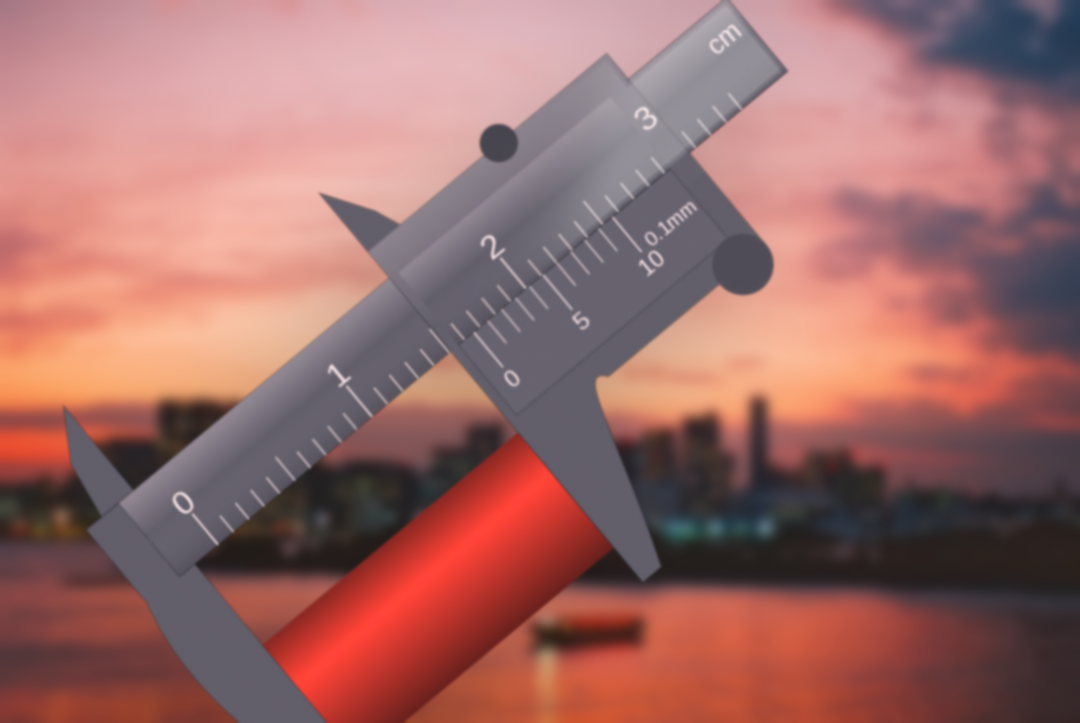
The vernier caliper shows 16.6 mm
